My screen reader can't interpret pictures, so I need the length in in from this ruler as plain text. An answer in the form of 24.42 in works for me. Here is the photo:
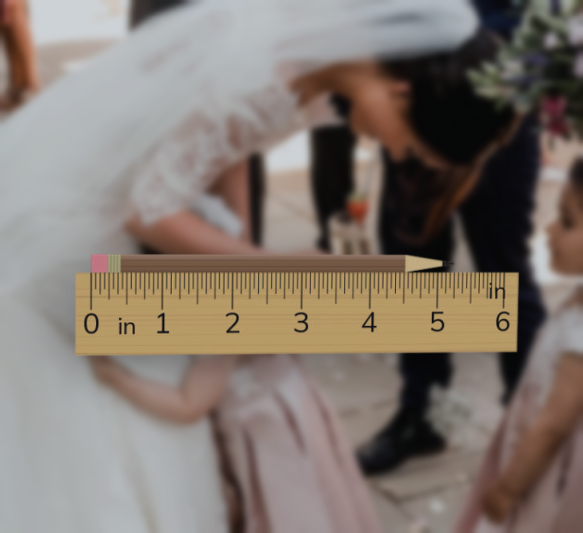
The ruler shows 5.25 in
